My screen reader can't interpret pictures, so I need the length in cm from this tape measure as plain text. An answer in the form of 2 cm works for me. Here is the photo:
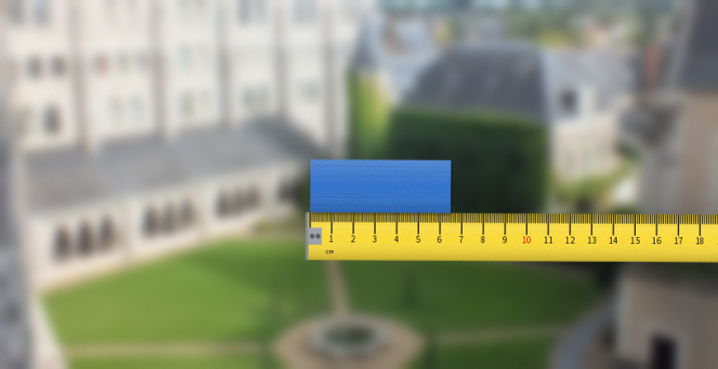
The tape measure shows 6.5 cm
